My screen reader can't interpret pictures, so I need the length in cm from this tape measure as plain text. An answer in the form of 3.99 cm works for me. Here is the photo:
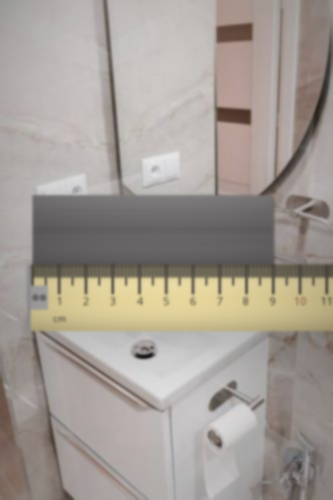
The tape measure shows 9 cm
